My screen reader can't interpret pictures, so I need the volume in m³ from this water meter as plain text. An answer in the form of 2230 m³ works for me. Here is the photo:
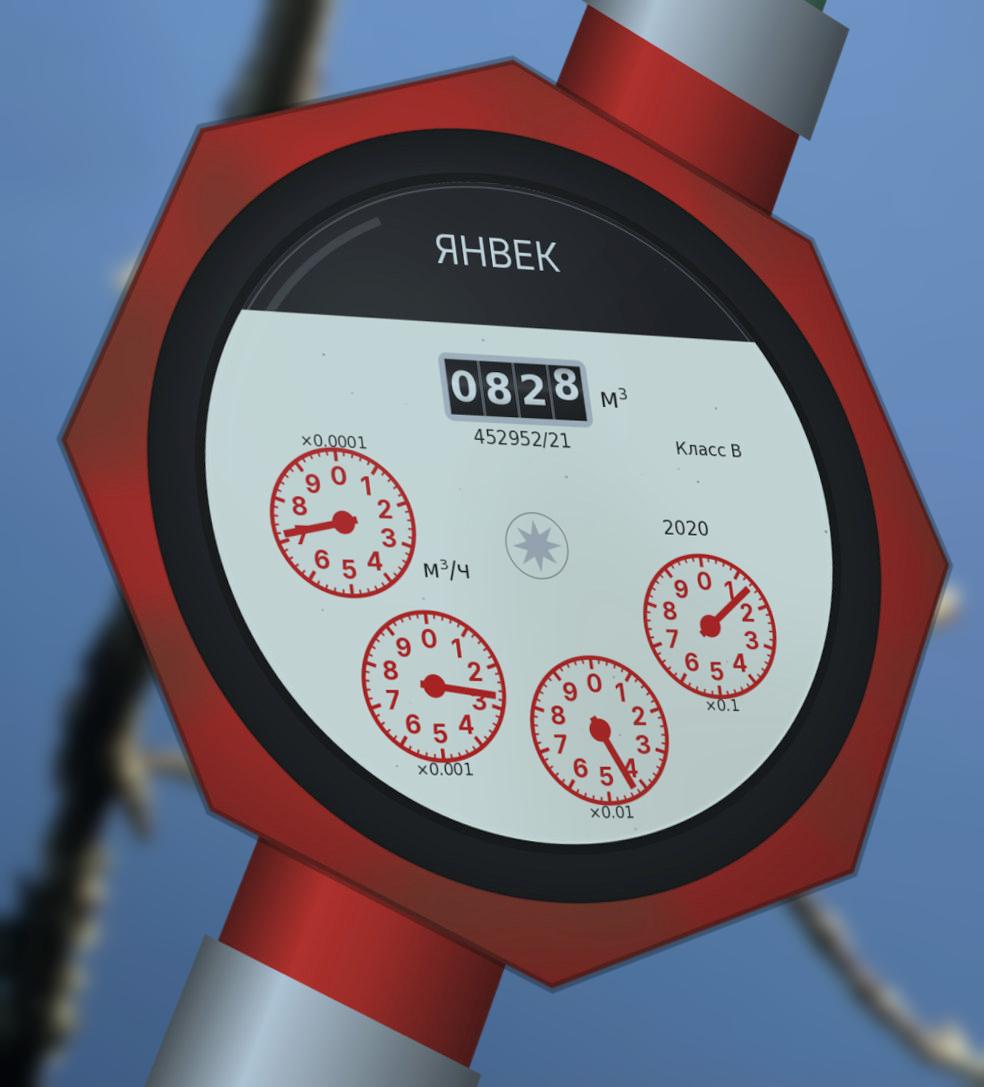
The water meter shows 828.1427 m³
